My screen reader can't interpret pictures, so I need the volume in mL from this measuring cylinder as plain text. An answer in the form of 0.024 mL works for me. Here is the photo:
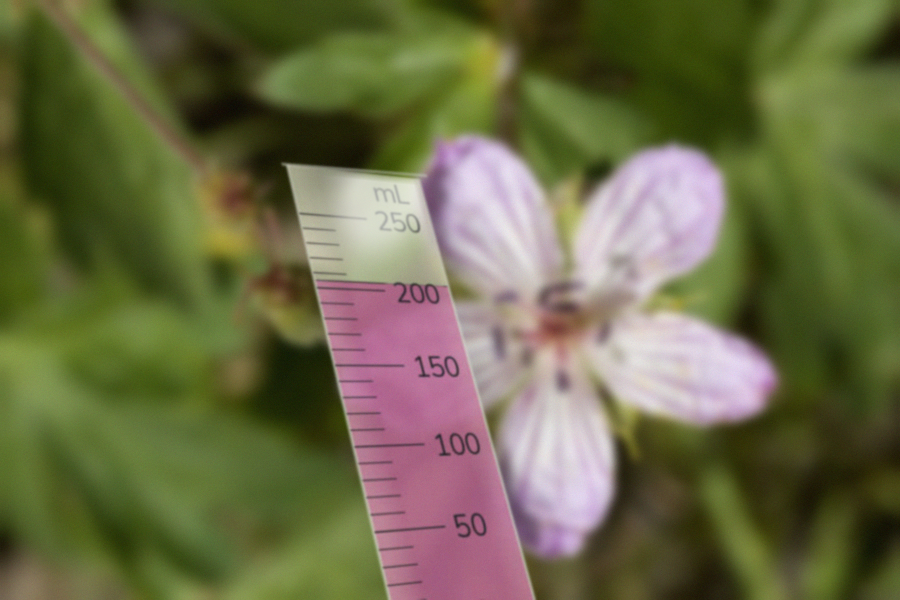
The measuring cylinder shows 205 mL
